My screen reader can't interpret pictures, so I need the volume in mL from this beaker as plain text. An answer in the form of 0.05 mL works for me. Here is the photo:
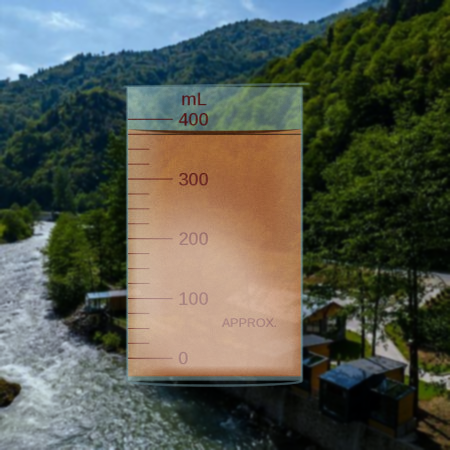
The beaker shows 375 mL
